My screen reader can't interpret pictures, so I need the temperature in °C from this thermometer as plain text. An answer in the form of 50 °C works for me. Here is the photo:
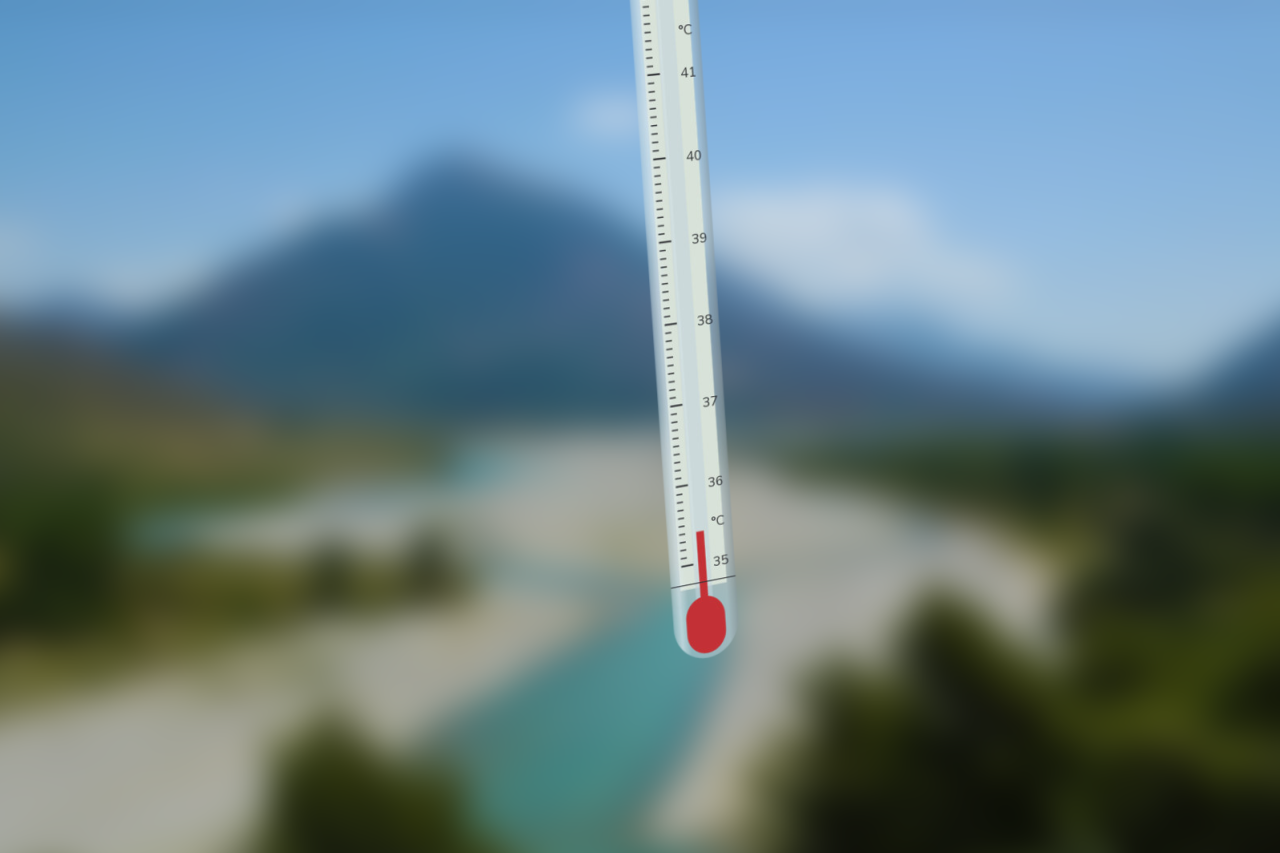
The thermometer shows 35.4 °C
